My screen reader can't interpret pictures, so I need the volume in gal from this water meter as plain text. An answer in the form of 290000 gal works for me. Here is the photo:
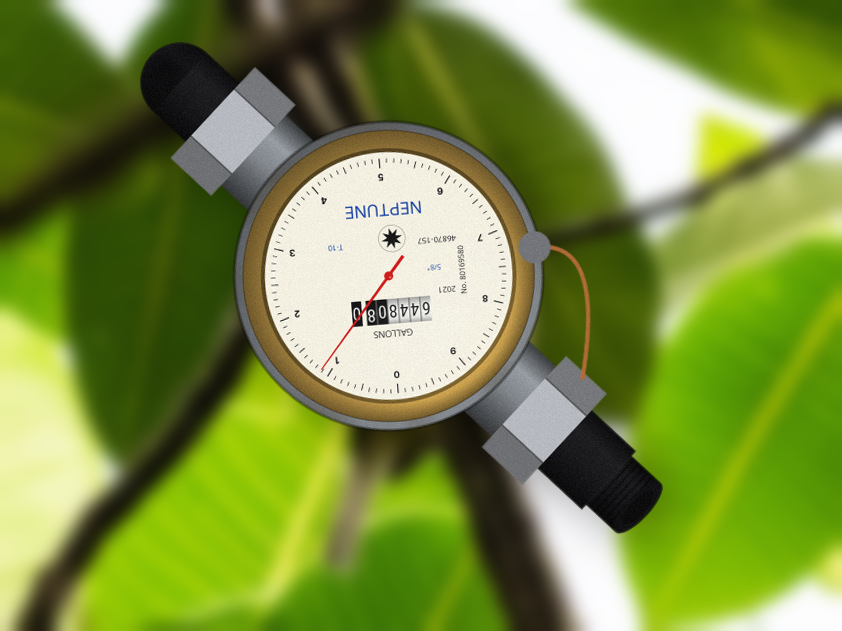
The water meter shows 6448081.1 gal
